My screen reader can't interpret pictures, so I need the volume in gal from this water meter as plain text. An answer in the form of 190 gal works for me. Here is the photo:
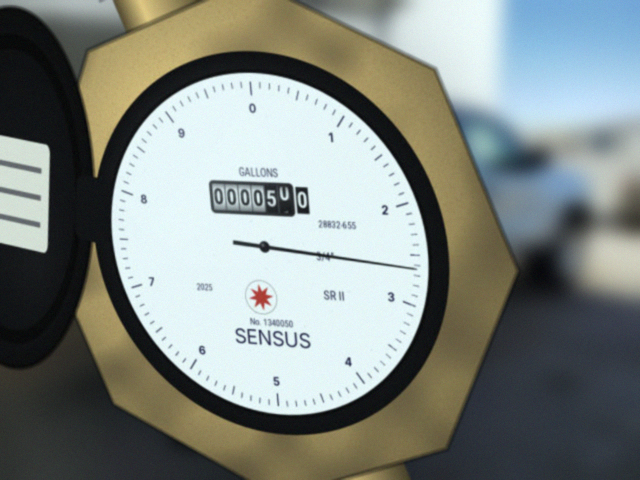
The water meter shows 502.6 gal
